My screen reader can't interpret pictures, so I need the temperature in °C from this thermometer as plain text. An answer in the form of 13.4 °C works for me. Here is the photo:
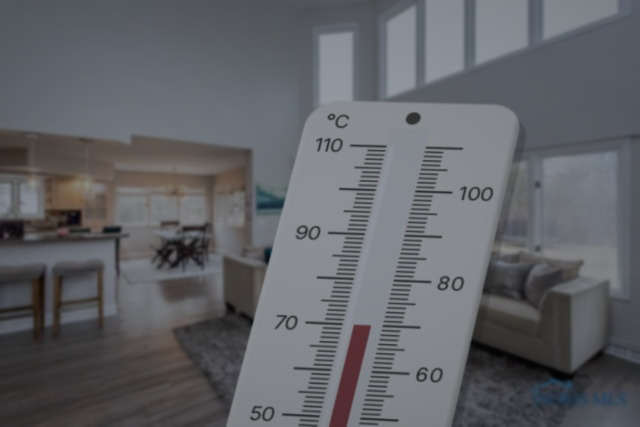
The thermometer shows 70 °C
